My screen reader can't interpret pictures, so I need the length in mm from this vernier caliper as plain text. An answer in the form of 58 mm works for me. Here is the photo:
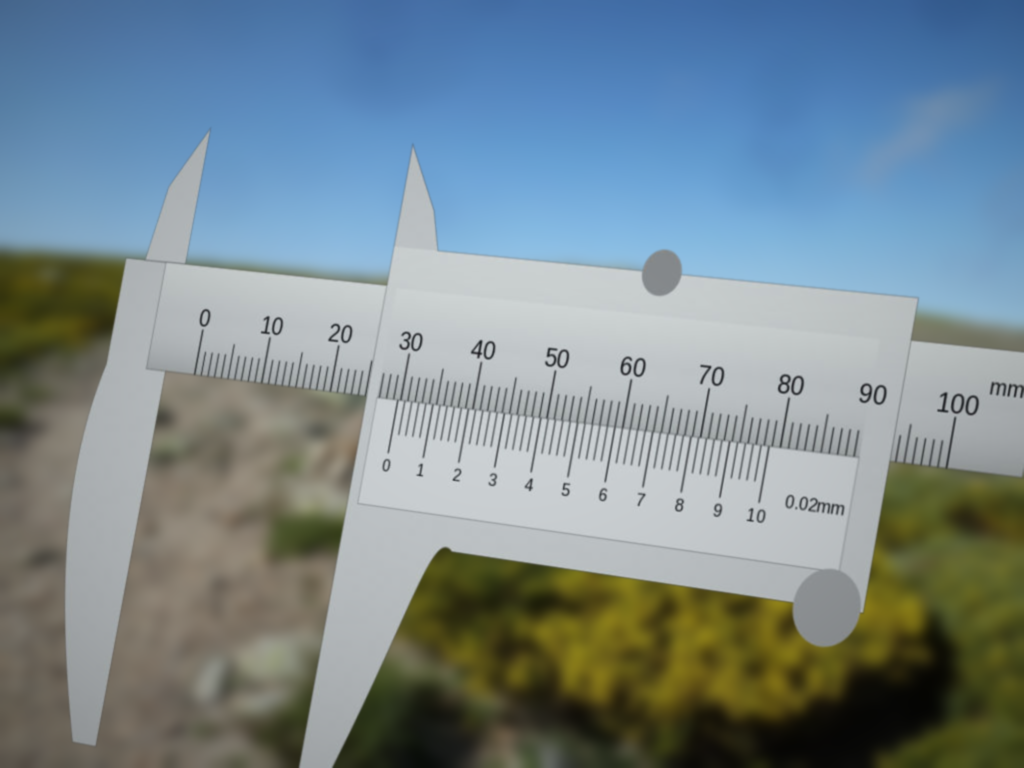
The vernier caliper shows 29.6 mm
